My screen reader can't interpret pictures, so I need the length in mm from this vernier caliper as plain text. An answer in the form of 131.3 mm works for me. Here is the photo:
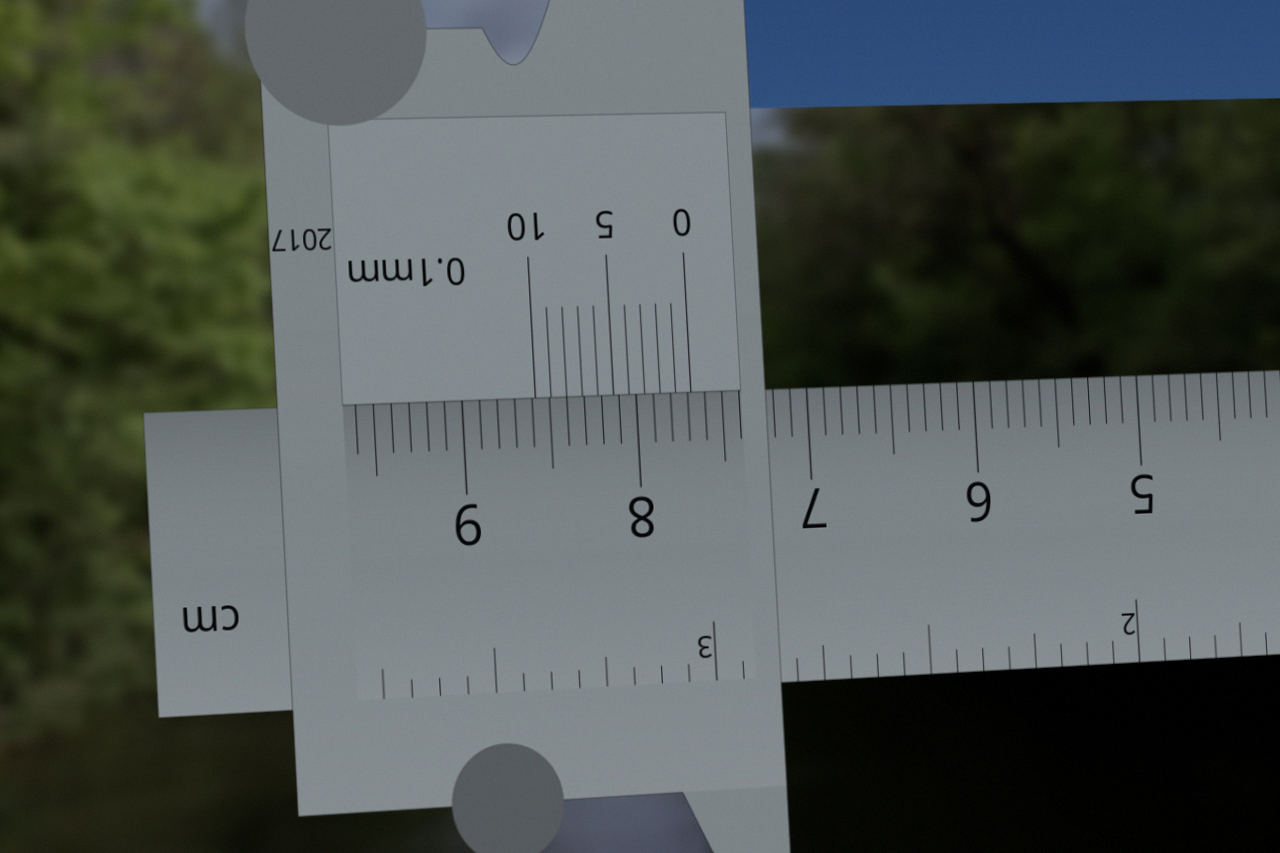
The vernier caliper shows 76.8 mm
